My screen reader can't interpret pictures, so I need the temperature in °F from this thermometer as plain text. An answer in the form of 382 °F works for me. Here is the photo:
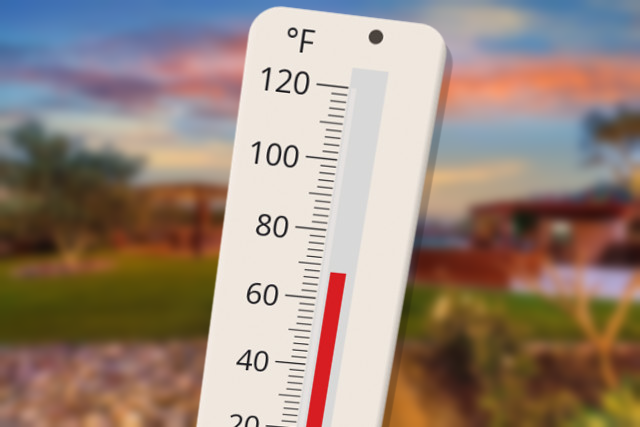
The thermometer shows 68 °F
